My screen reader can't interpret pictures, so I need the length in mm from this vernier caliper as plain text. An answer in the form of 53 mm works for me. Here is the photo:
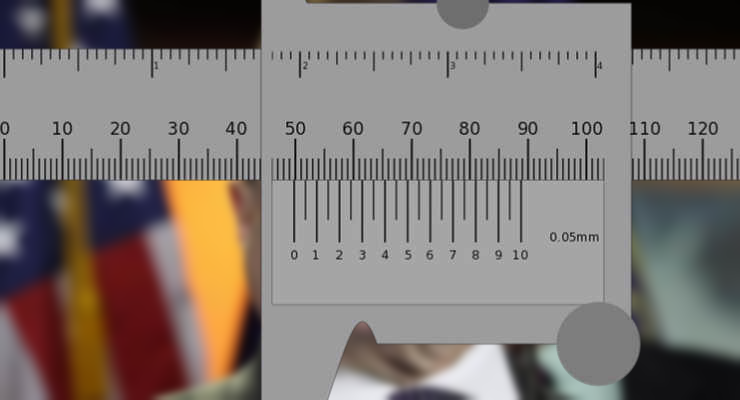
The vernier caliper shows 49.8 mm
